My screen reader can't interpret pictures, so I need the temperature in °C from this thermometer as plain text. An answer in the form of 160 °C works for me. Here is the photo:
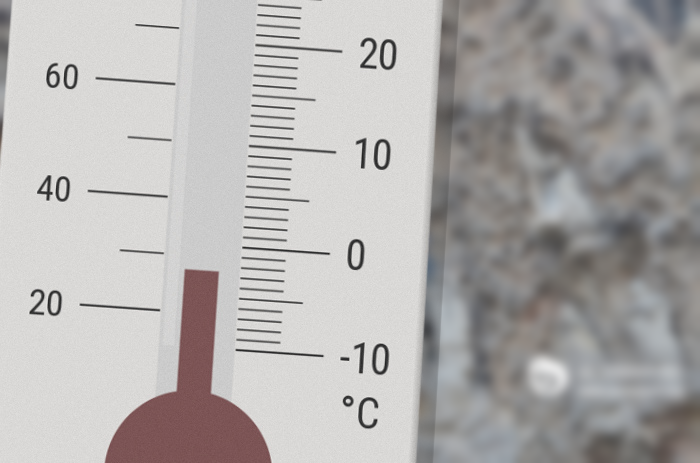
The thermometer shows -2.5 °C
